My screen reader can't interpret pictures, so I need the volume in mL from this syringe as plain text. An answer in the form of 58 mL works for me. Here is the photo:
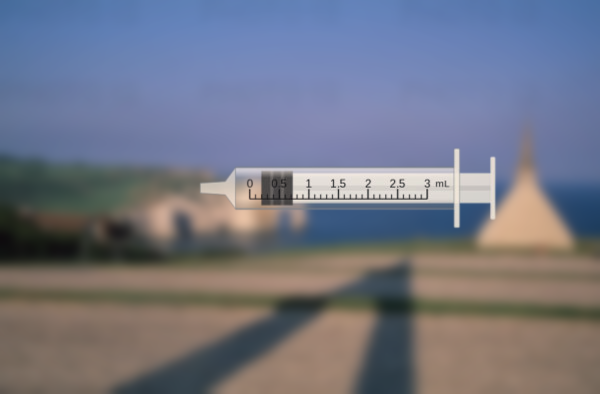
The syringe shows 0.2 mL
